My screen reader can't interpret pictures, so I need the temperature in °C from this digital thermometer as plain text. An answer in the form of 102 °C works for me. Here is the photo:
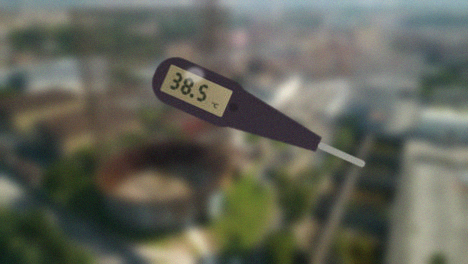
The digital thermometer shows 38.5 °C
